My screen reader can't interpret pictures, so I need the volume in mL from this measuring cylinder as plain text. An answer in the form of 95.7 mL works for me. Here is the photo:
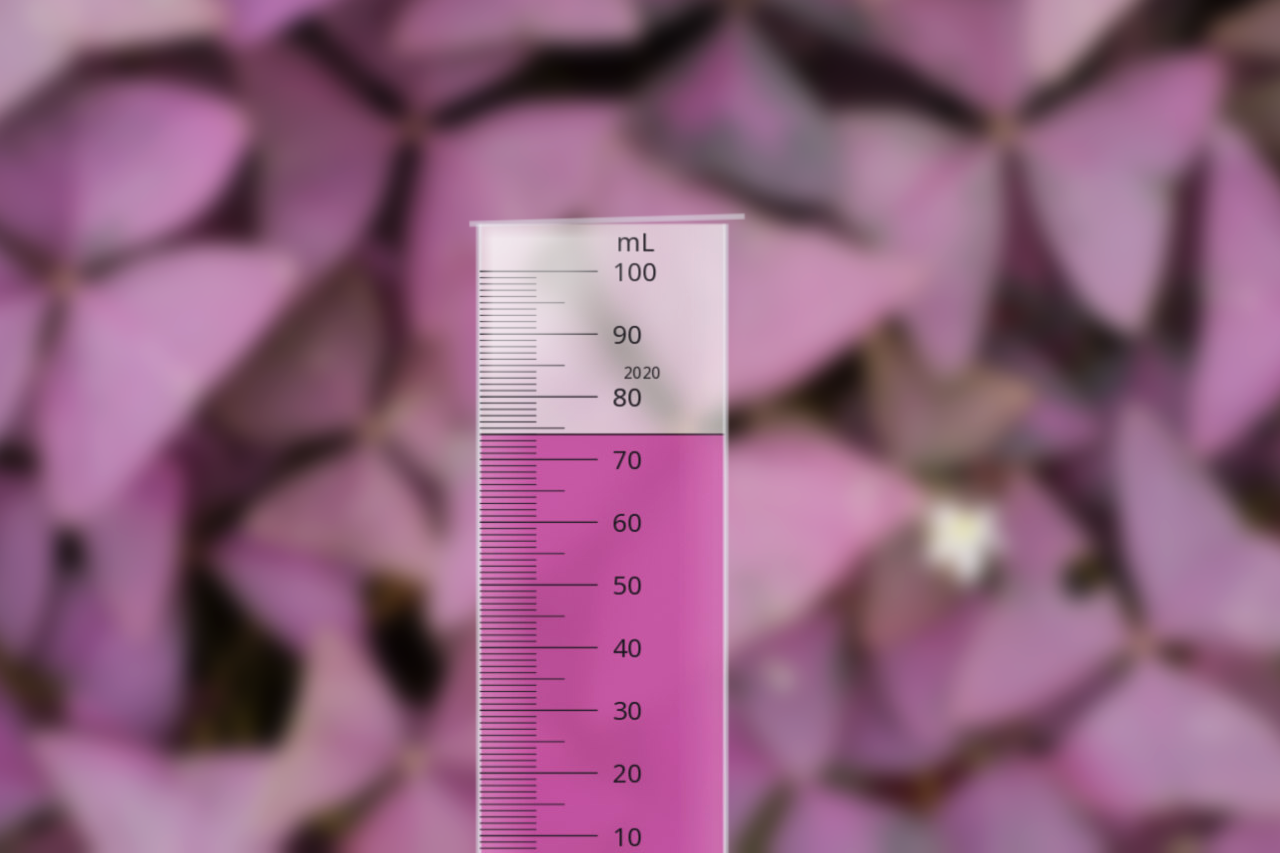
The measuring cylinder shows 74 mL
